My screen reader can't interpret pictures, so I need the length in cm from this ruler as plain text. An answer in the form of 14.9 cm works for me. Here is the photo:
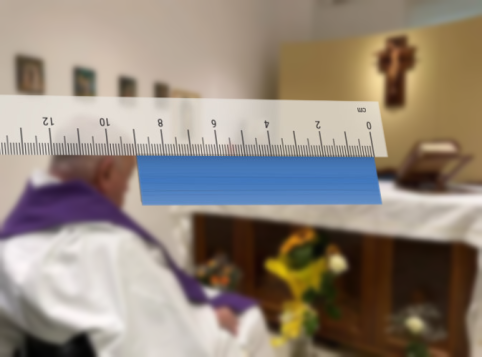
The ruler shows 9 cm
